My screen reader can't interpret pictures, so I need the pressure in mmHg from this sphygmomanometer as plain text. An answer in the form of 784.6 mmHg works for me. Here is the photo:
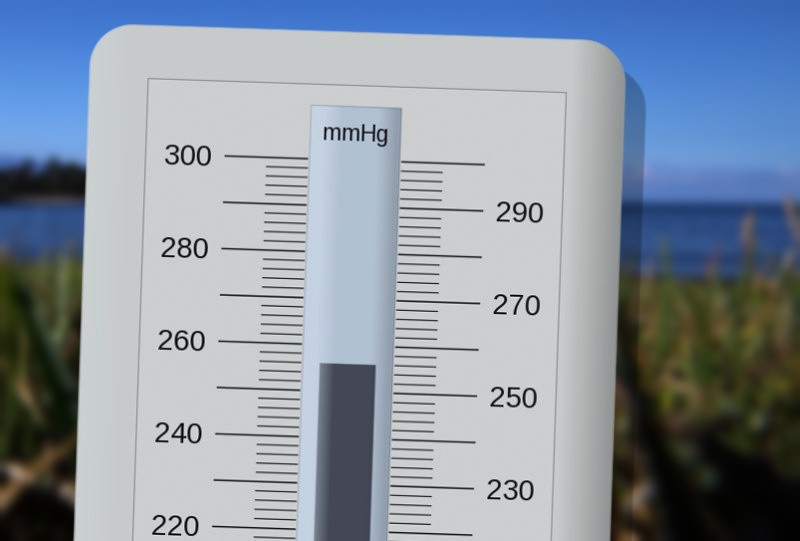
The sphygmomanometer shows 256 mmHg
